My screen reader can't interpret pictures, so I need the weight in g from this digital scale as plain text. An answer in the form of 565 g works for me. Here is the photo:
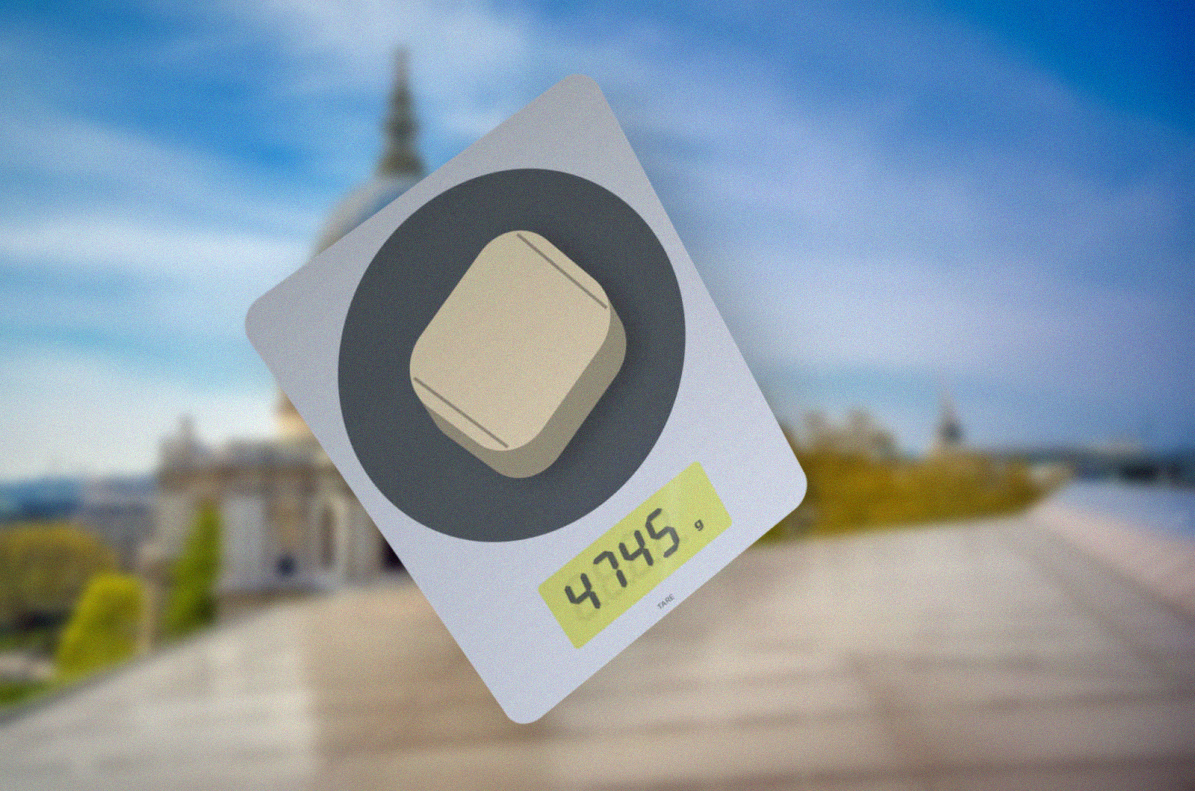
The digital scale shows 4745 g
